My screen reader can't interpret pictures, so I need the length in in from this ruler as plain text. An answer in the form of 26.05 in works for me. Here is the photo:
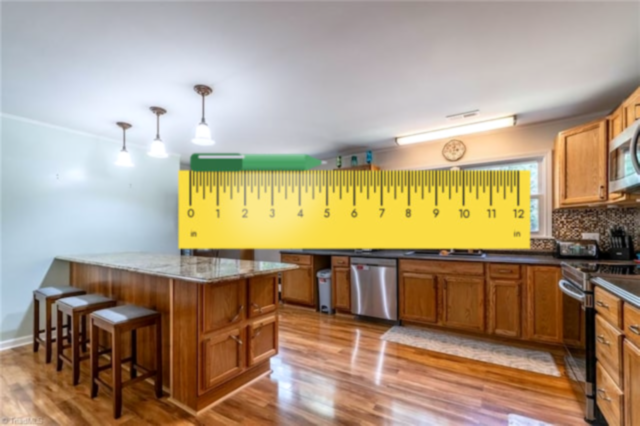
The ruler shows 5 in
